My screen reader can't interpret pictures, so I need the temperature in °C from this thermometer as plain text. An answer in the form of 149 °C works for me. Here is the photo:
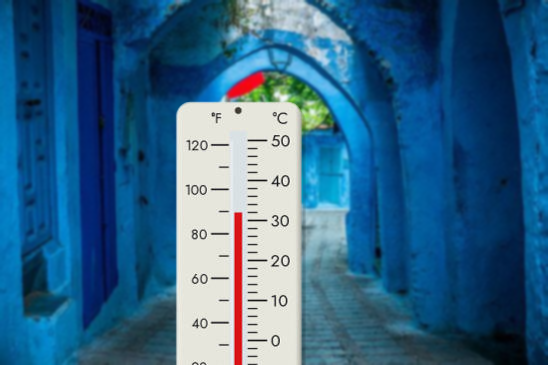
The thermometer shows 32 °C
